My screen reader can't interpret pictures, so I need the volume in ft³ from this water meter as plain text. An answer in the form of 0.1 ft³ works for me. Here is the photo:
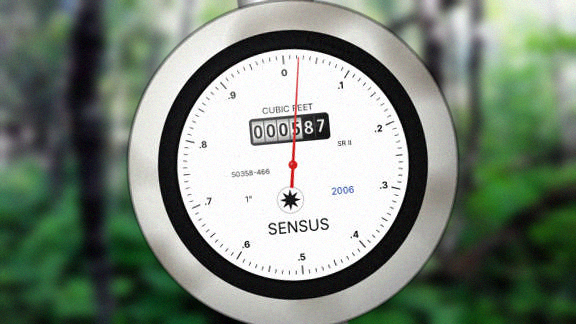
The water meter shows 587.02 ft³
